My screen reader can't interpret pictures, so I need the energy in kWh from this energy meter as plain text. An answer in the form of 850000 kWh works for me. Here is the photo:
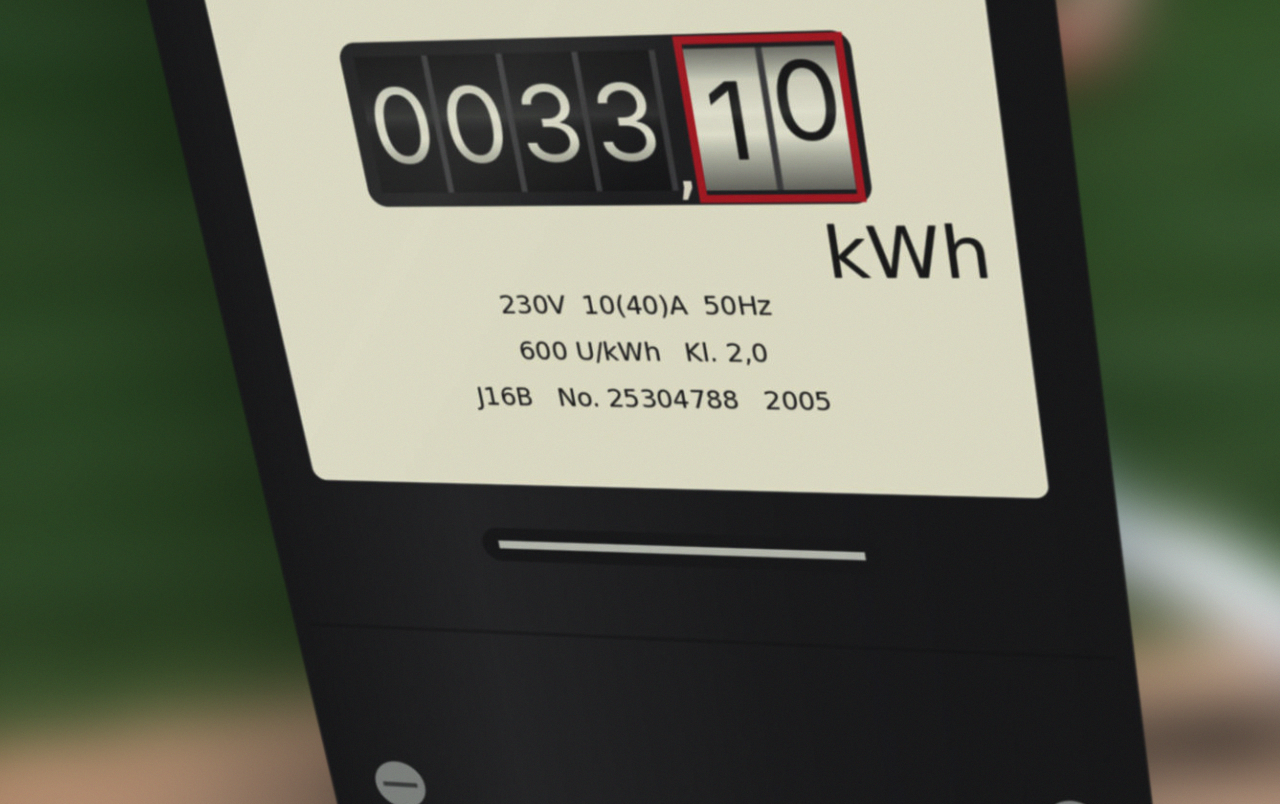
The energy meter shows 33.10 kWh
